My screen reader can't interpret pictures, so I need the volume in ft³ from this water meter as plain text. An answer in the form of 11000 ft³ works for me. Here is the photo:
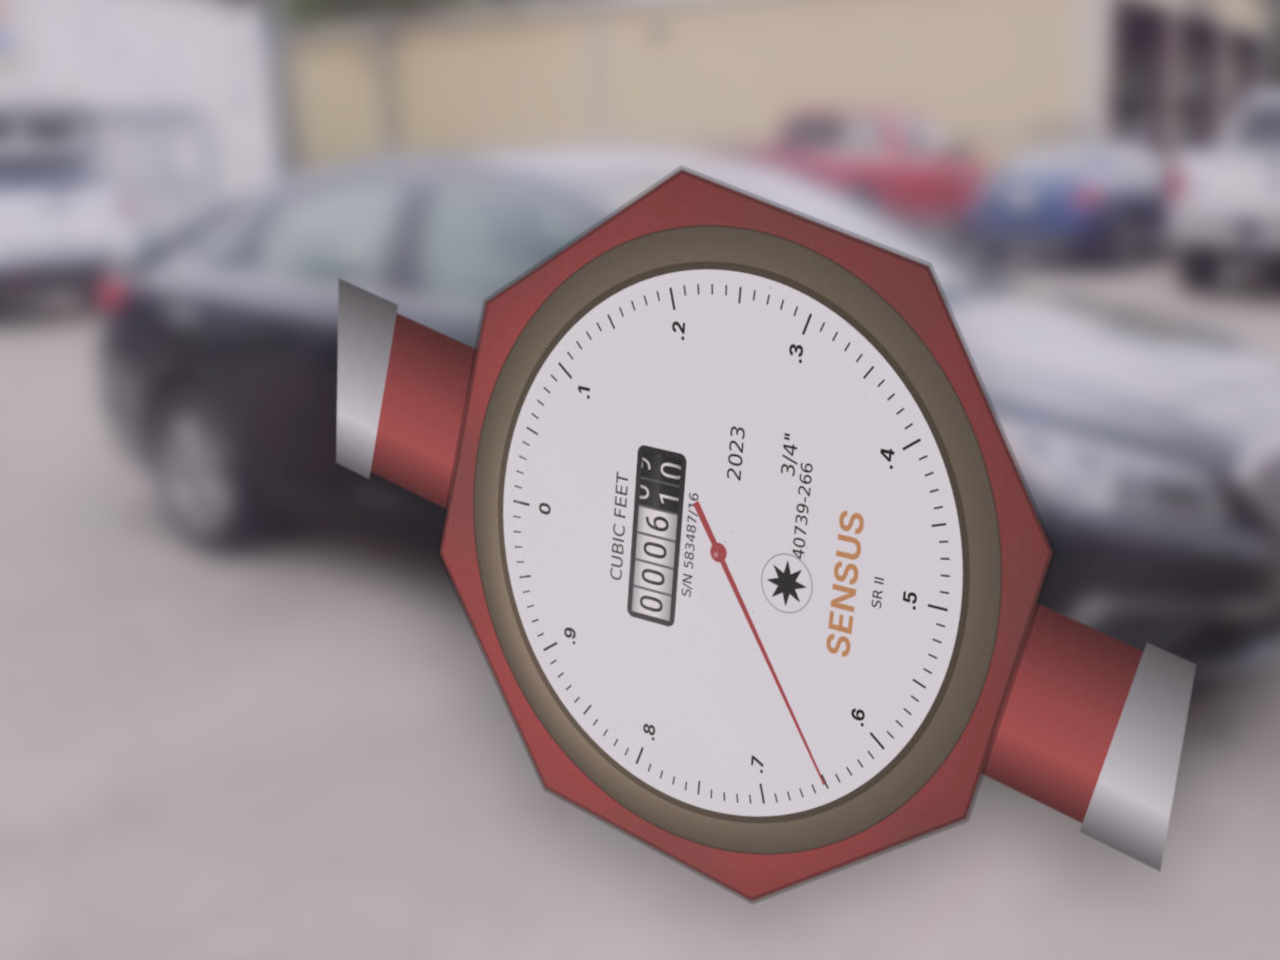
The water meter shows 609.65 ft³
